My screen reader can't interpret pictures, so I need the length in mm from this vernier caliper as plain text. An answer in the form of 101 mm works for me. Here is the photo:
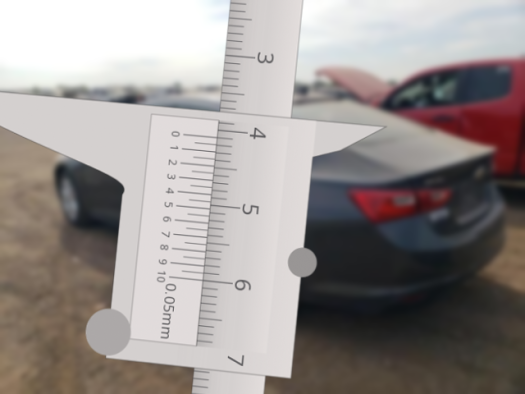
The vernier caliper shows 41.0 mm
